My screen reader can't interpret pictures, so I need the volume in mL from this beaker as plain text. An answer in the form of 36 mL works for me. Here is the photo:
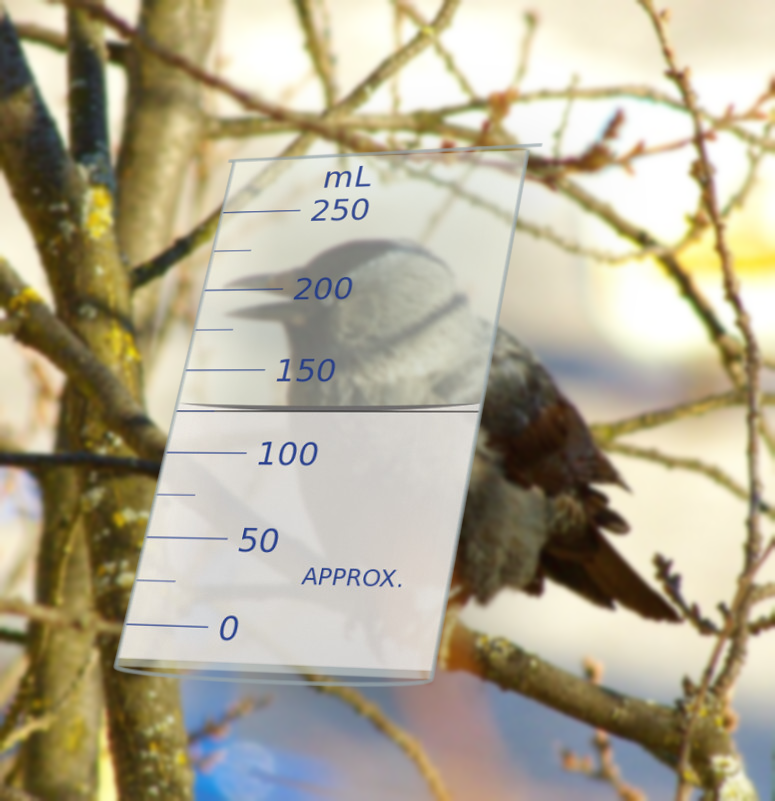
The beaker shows 125 mL
